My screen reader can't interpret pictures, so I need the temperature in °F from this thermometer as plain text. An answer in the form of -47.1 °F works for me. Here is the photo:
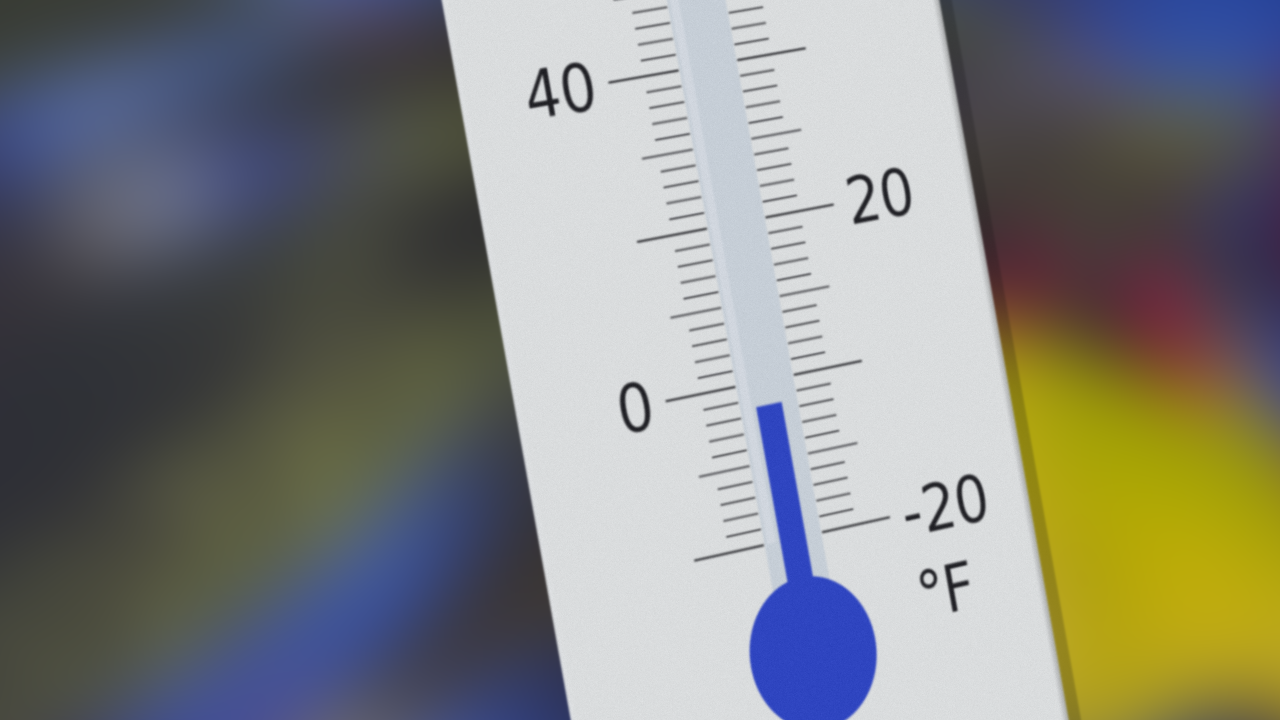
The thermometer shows -3 °F
